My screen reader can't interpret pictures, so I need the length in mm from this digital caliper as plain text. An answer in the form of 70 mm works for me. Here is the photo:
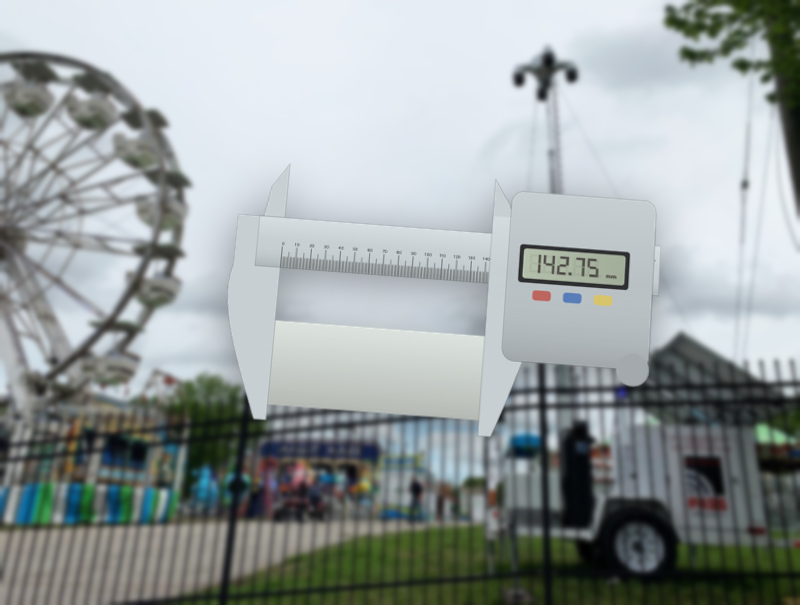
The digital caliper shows 142.75 mm
